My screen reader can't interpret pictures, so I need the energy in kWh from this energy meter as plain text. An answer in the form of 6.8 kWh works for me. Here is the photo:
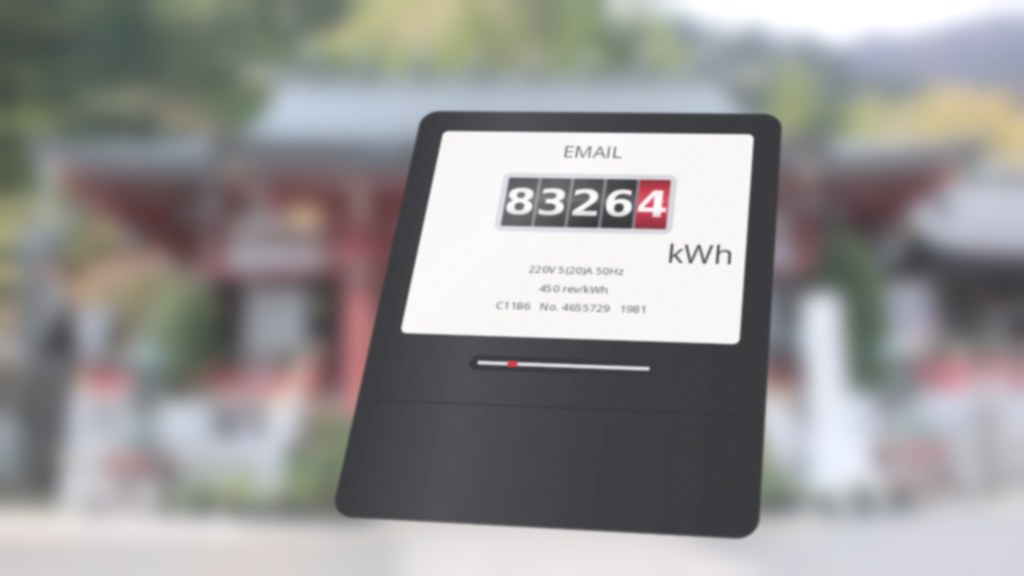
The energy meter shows 8326.4 kWh
